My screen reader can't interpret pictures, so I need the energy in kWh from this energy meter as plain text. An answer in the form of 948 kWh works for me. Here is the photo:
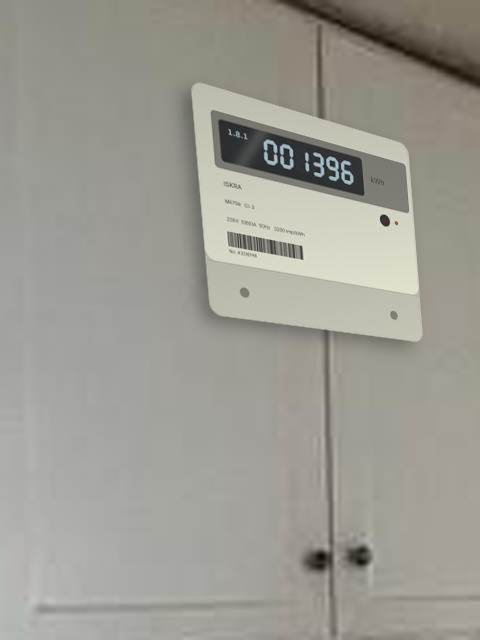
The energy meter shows 1396 kWh
